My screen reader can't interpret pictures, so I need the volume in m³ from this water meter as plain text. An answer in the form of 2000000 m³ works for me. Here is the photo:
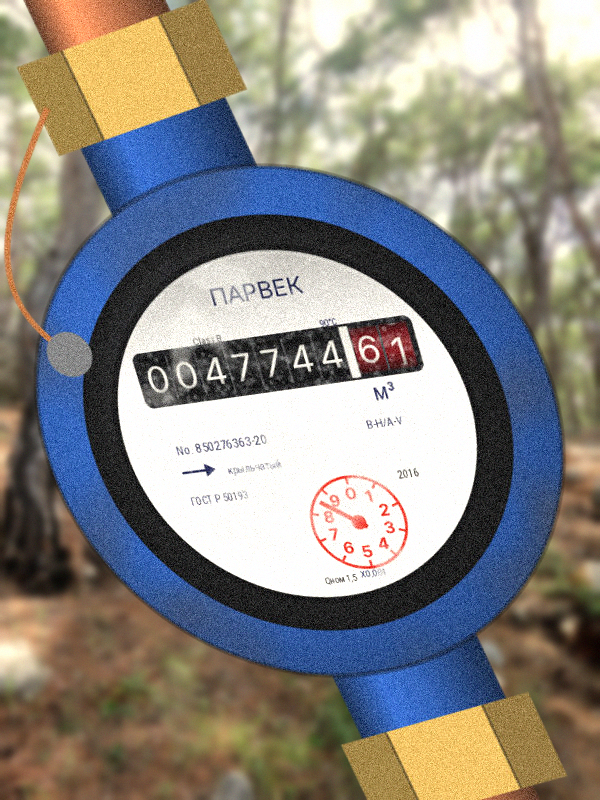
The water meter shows 47744.608 m³
